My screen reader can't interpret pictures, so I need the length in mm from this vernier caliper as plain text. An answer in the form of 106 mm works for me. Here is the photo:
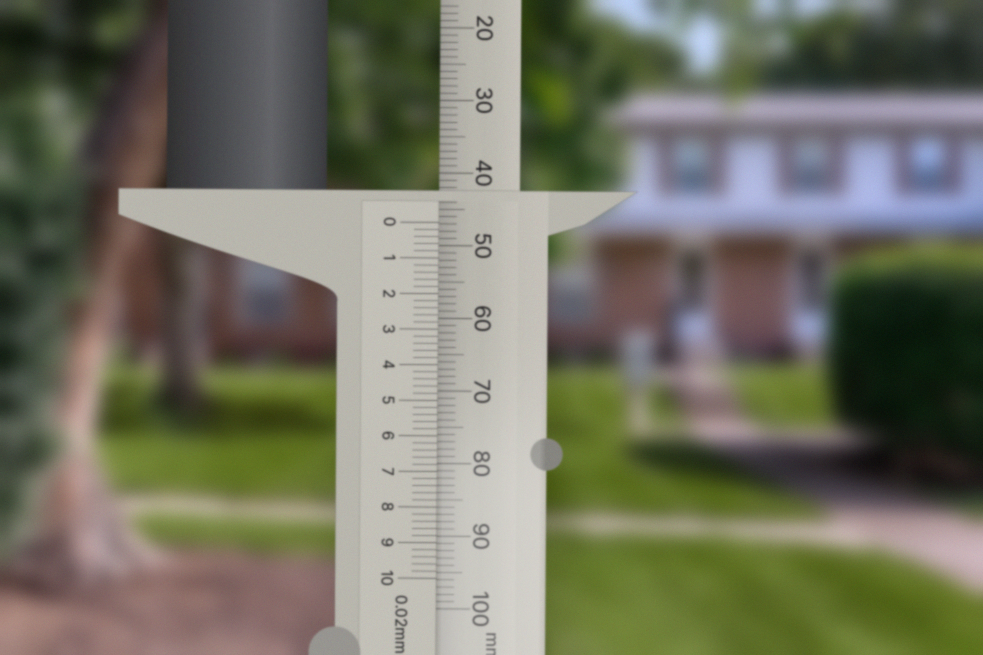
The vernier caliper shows 46.8 mm
